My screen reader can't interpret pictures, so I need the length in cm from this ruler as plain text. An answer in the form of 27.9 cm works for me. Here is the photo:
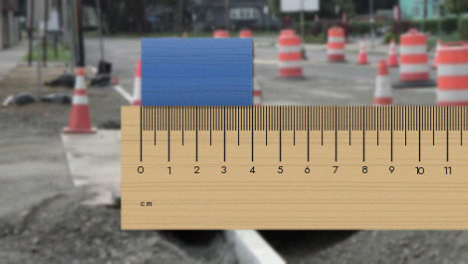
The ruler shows 4 cm
